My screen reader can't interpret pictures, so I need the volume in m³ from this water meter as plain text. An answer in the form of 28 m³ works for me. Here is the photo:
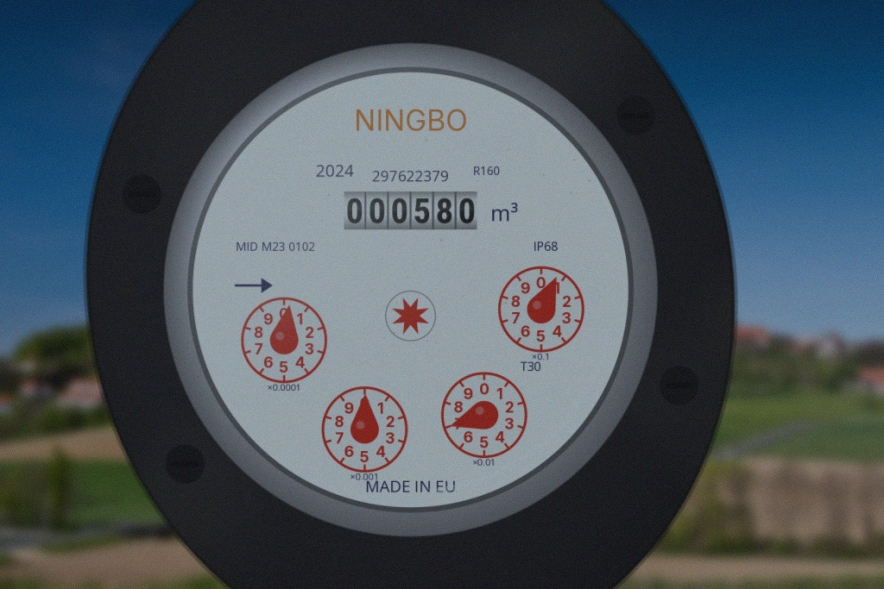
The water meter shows 580.0700 m³
